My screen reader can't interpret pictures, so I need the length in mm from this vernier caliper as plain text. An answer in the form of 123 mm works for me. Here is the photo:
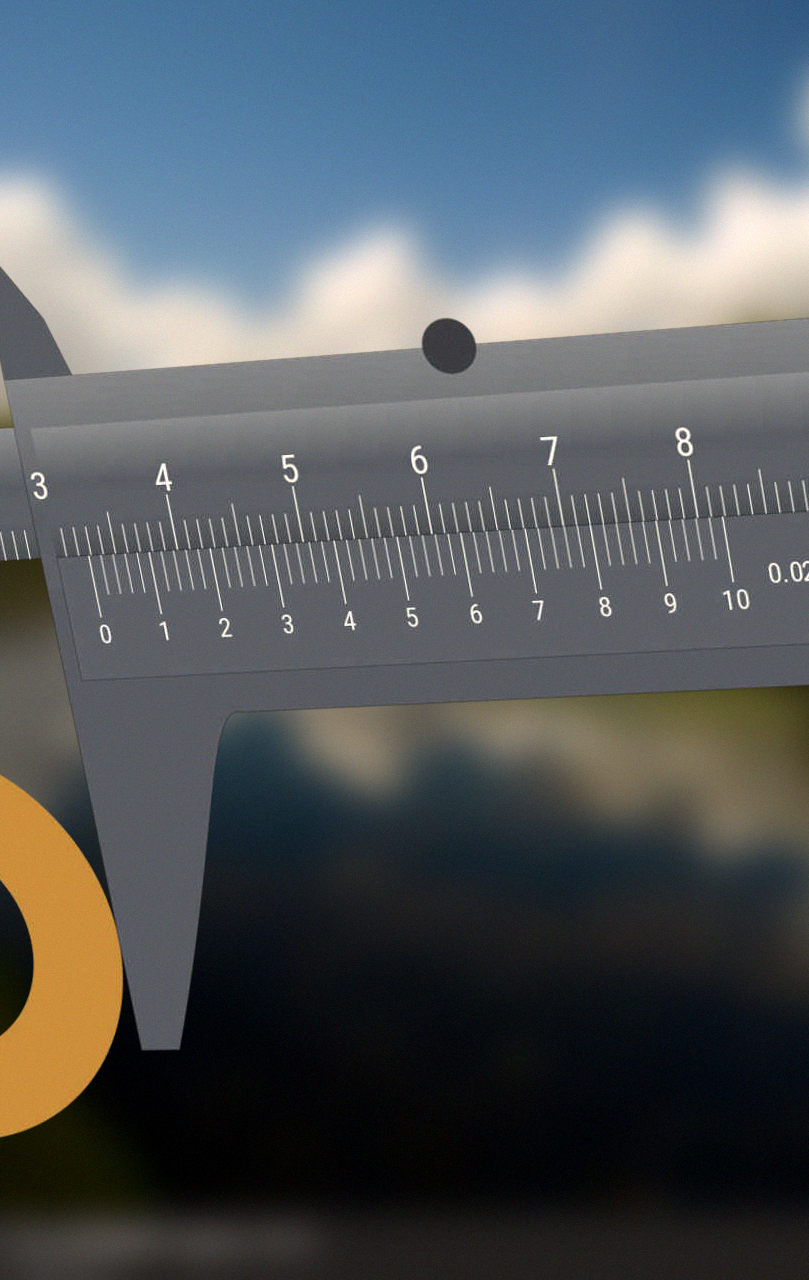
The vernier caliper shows 32.8 mm
